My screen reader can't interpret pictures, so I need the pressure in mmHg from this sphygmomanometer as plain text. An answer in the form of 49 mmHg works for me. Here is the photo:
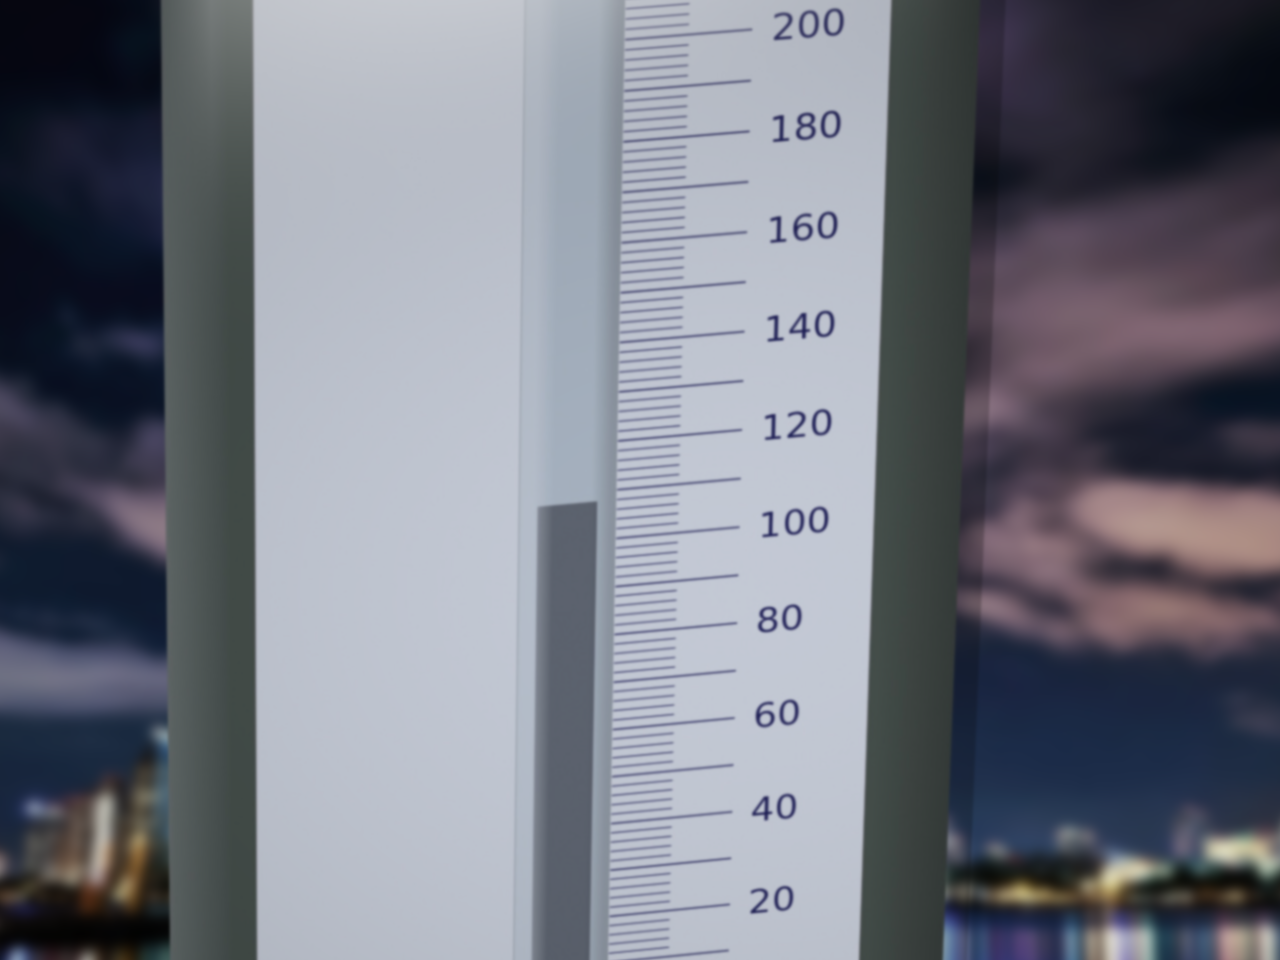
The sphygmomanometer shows 108 mmHg
